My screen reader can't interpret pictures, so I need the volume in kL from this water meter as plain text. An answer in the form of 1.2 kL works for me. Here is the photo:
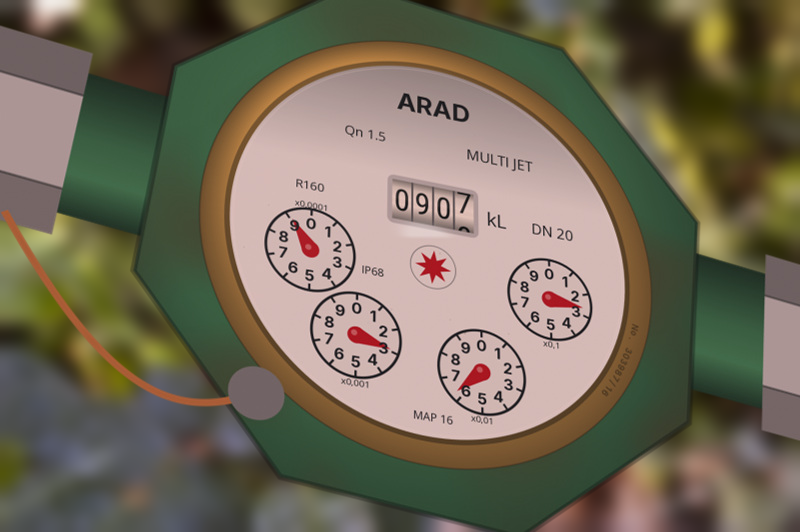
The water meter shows 907.2629 kL
